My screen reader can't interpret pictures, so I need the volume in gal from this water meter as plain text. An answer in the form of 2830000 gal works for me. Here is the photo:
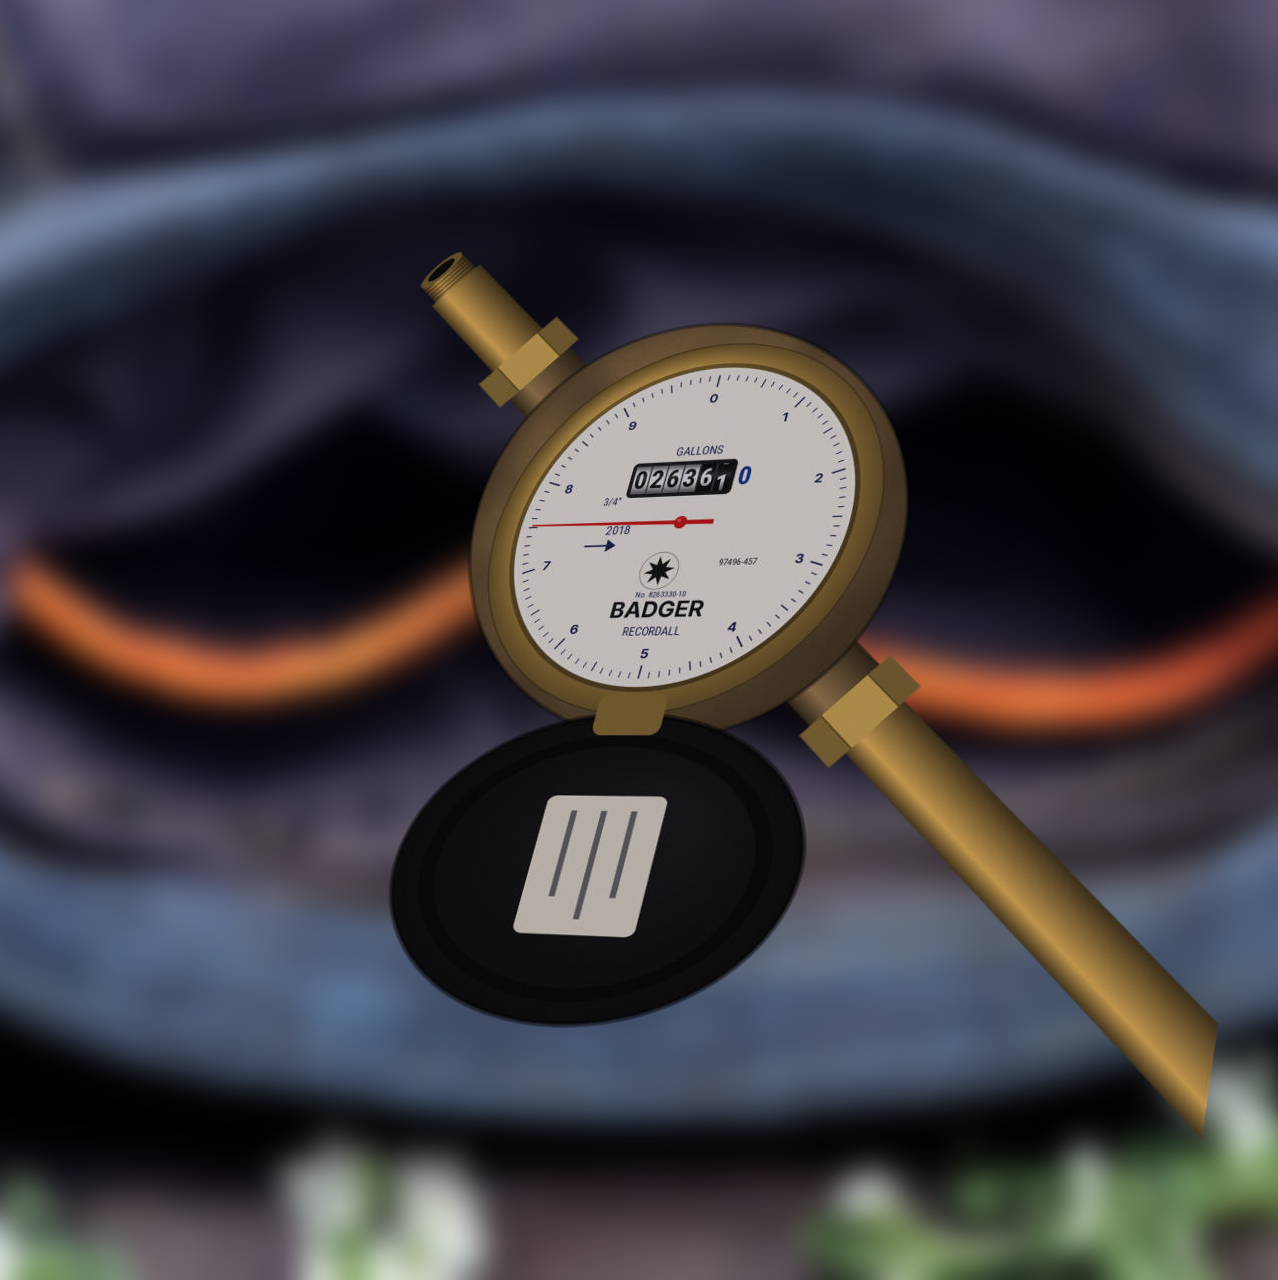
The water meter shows 263607.5 gal
